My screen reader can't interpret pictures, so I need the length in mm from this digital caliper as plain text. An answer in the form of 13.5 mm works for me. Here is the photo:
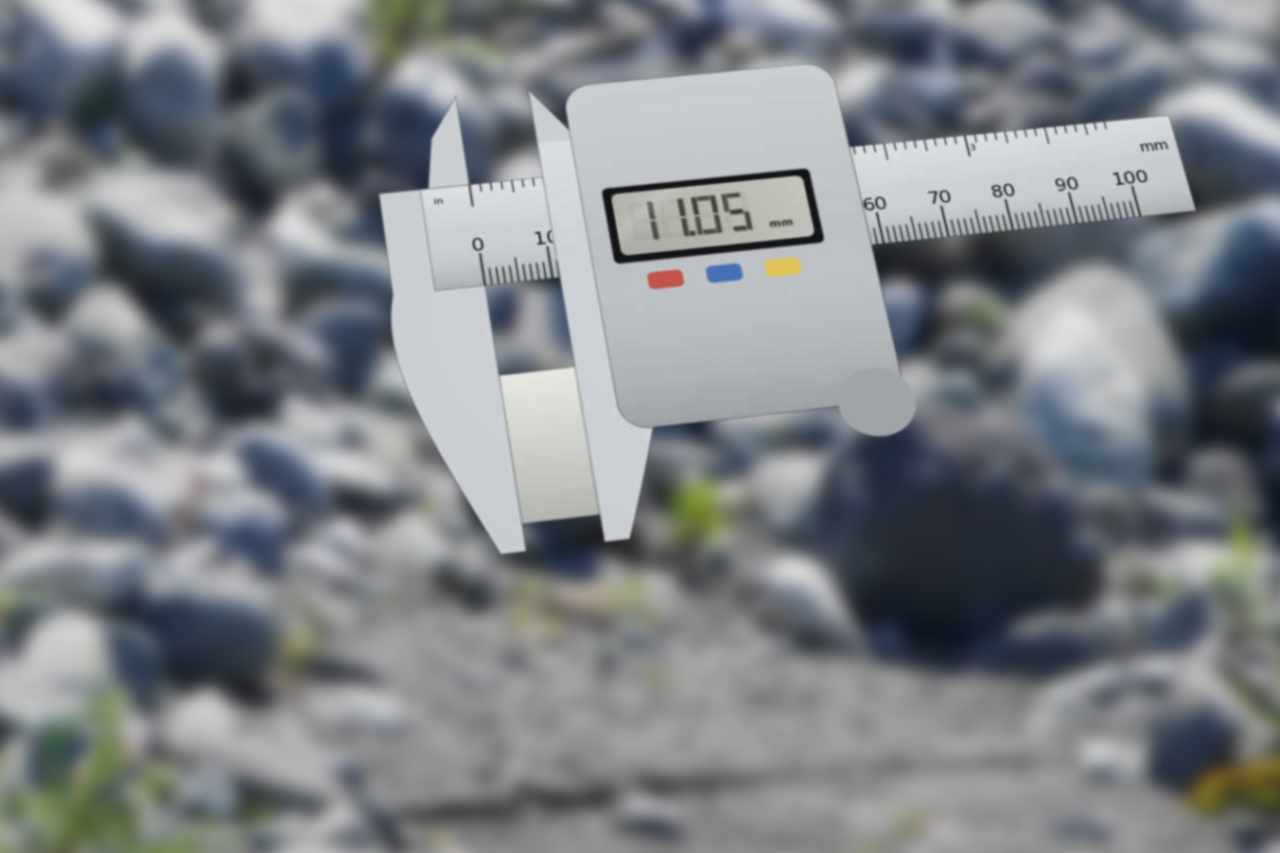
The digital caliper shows 11.05 mm
